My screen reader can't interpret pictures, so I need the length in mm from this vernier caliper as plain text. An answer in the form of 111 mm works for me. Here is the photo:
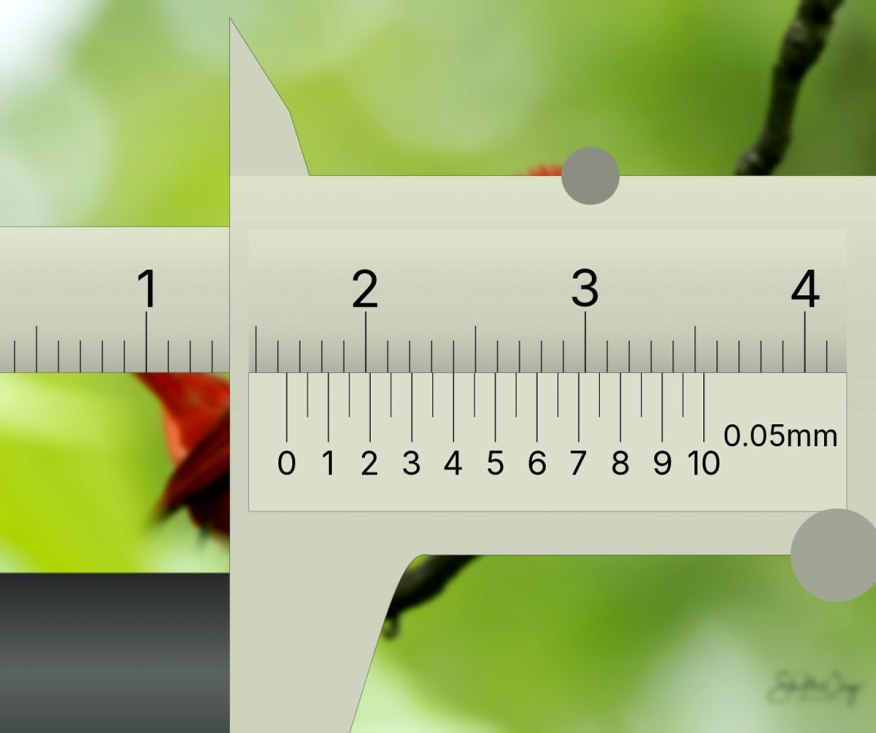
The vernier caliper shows 16.40 mm
